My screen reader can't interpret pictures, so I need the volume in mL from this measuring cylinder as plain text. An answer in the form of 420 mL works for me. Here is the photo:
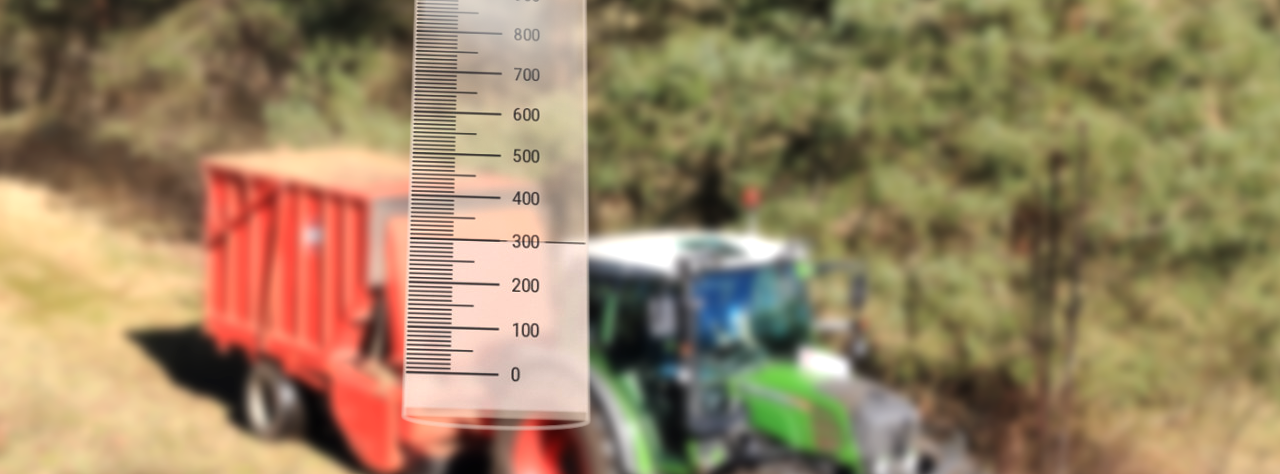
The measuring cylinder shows 300 mL
